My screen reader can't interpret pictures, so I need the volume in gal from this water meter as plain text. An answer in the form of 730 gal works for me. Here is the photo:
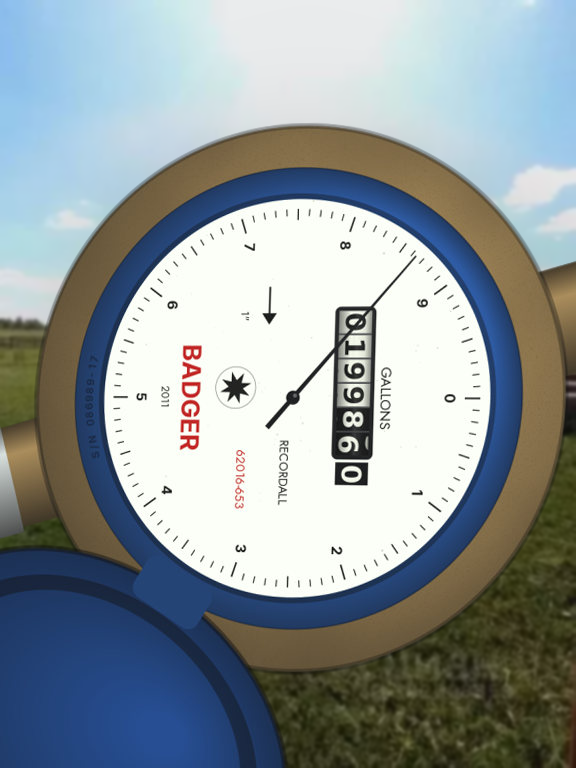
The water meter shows 199858.6 gal
